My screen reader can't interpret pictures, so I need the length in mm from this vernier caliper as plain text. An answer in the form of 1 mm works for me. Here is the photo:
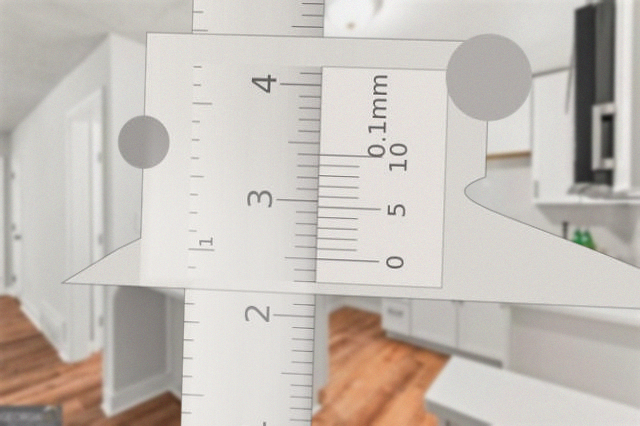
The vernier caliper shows 25.0 mm
